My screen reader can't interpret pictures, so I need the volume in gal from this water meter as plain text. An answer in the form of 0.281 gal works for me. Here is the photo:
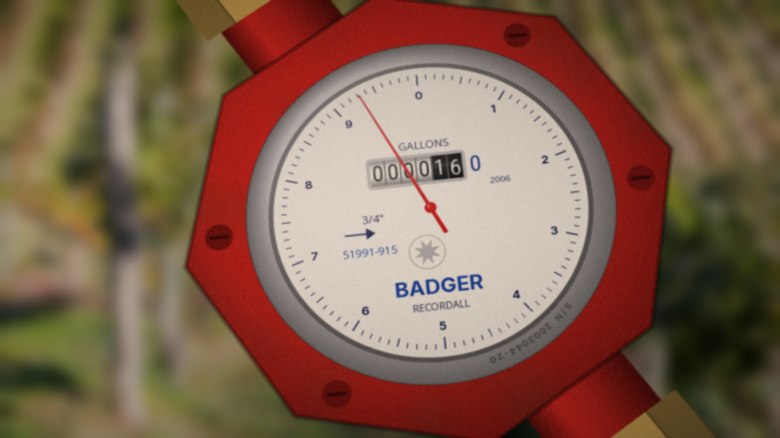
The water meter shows 159.3 gal
